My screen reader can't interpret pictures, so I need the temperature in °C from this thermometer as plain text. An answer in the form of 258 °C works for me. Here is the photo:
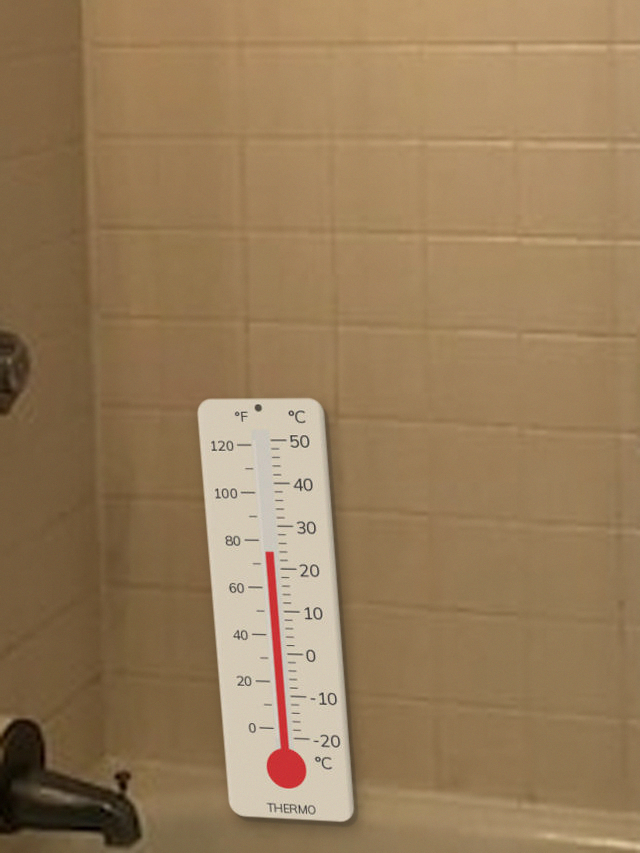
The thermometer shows 24 °C
